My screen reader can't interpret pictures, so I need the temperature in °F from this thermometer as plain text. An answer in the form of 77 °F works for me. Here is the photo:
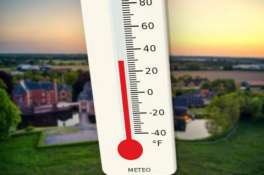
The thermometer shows 30 °F
